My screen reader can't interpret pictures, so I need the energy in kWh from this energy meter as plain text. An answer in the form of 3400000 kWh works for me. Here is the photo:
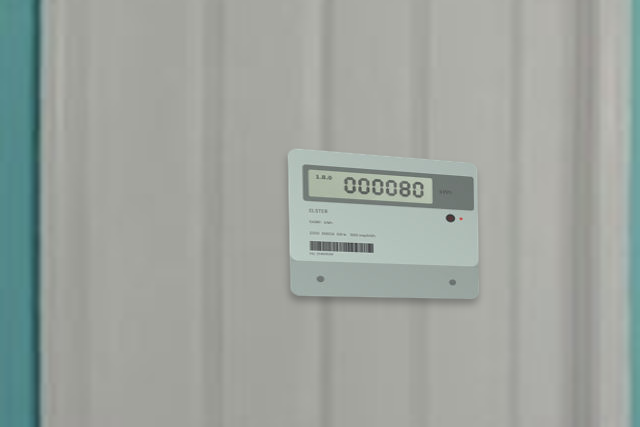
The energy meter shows 80 kWh
